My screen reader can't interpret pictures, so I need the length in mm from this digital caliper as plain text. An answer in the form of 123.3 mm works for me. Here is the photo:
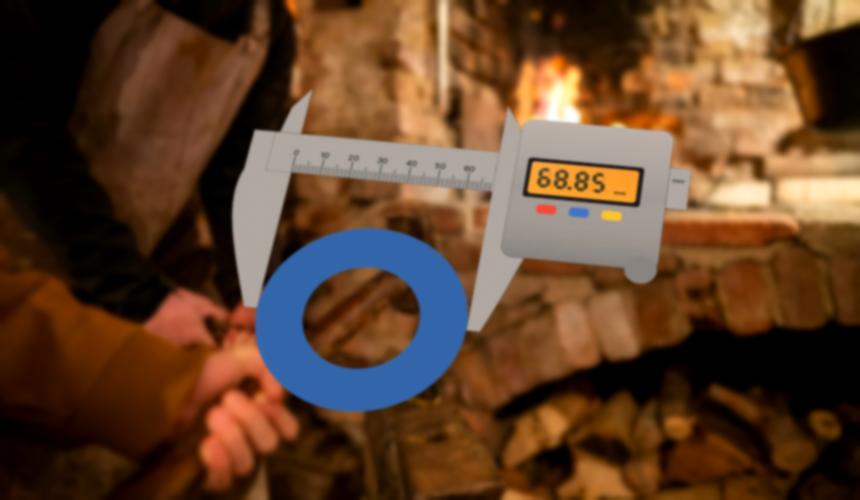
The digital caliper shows 68.85 mm
